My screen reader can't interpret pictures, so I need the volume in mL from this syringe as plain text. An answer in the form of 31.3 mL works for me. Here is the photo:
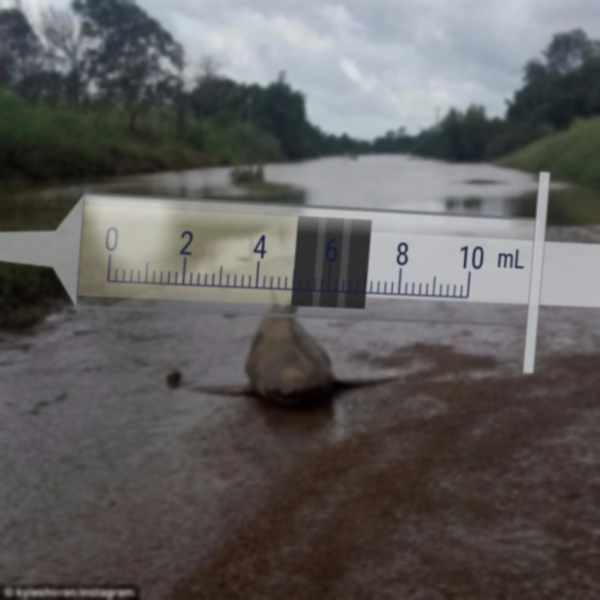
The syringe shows 5 mL
